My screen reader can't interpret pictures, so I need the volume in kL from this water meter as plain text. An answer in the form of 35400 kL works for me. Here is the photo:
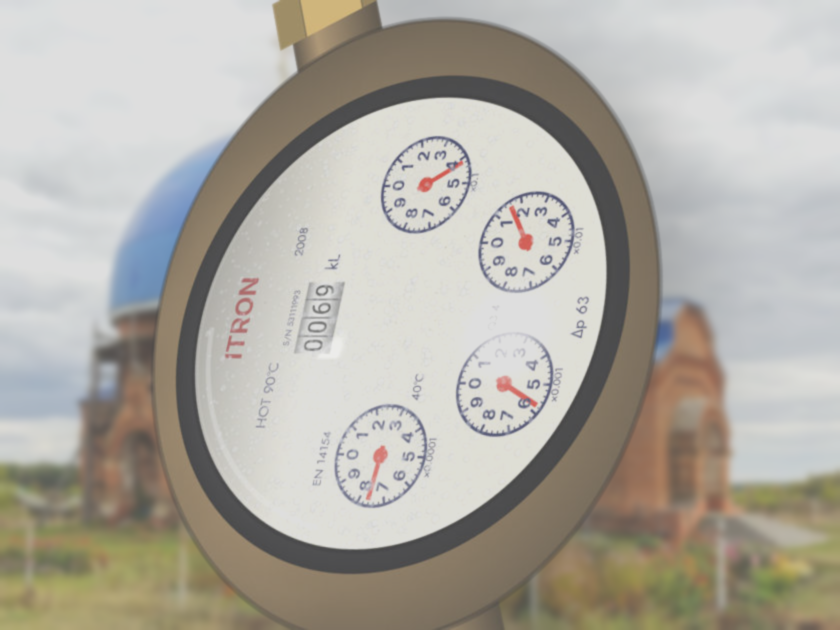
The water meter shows 69.4157 kL
